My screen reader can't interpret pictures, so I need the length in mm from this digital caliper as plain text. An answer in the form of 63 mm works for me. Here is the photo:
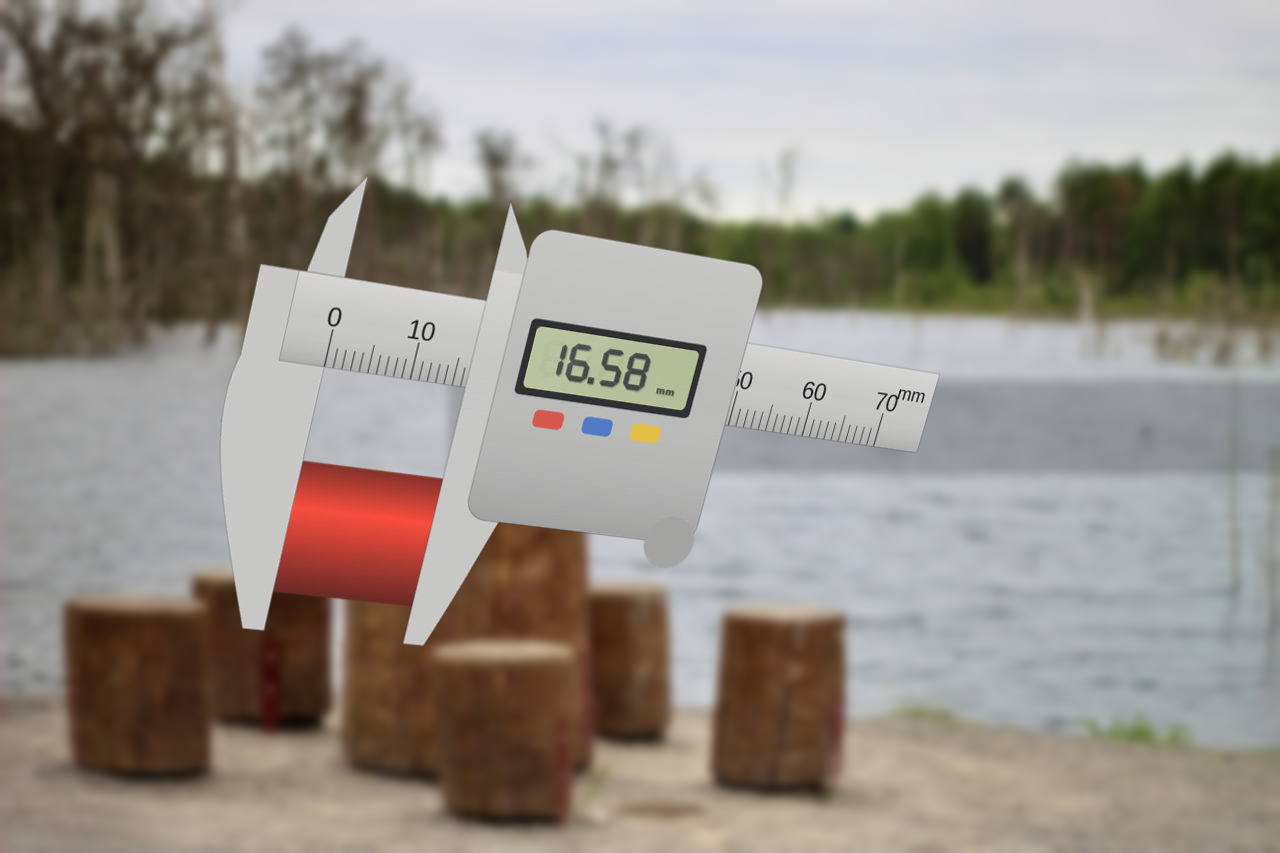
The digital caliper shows 16.58 mm
